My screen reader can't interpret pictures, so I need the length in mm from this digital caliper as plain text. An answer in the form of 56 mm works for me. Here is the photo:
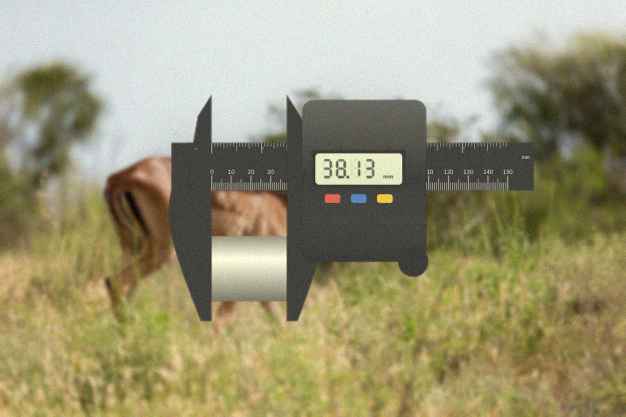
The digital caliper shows 38.13 mm
